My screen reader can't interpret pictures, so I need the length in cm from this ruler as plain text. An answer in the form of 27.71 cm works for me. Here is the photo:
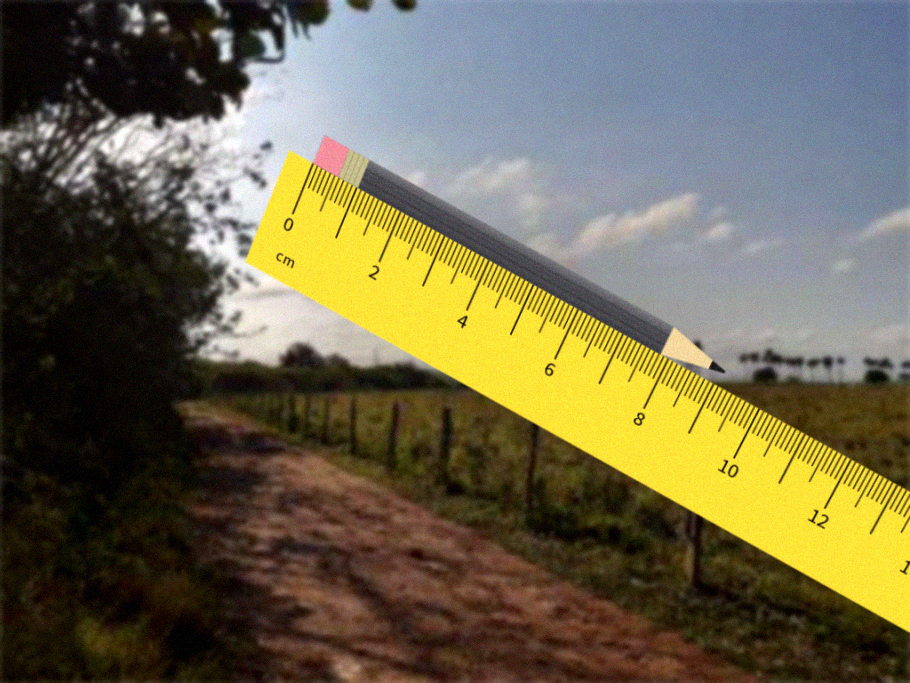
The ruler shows 9.1 cm
